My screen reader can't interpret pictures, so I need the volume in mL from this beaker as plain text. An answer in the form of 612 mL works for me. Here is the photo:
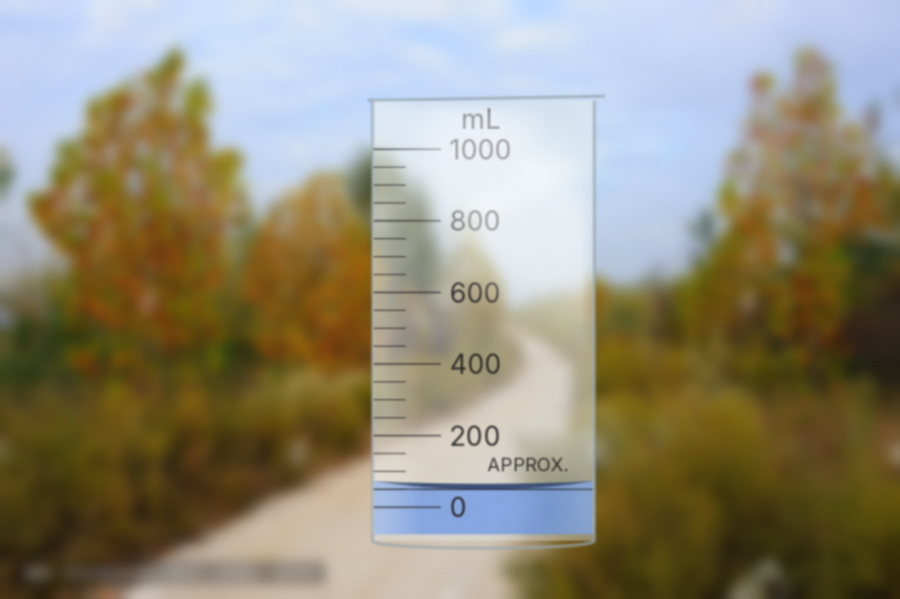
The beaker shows 50 mL
